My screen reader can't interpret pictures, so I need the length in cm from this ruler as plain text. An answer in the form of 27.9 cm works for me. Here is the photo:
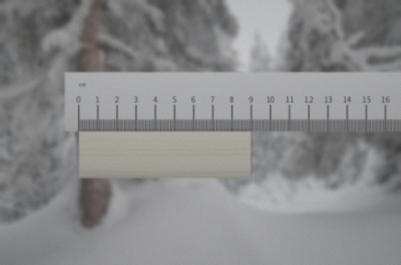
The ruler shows 9 cm
